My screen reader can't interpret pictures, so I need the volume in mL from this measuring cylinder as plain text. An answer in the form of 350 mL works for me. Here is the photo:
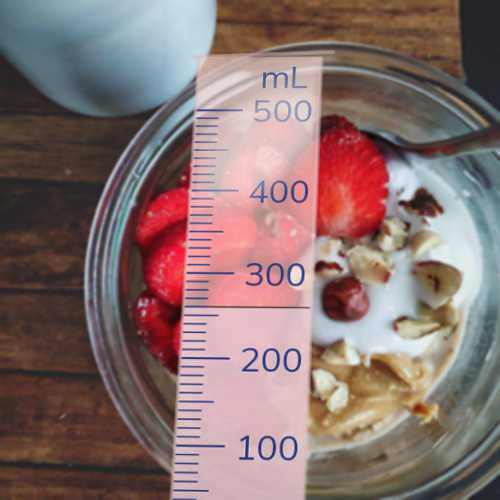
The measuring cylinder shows 260 mL
